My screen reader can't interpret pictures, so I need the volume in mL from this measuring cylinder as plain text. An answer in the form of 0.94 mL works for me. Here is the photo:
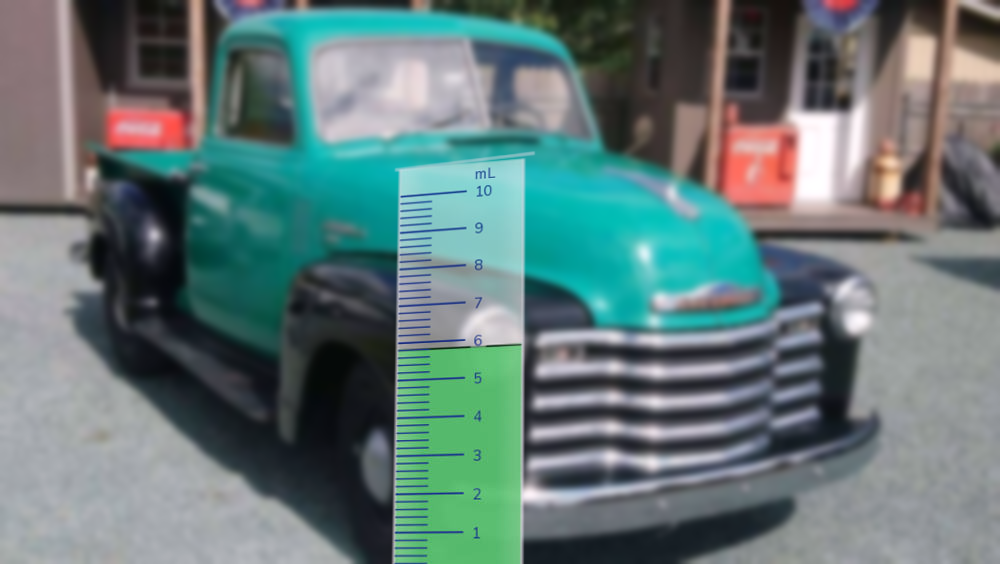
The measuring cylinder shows 5.8 mL
